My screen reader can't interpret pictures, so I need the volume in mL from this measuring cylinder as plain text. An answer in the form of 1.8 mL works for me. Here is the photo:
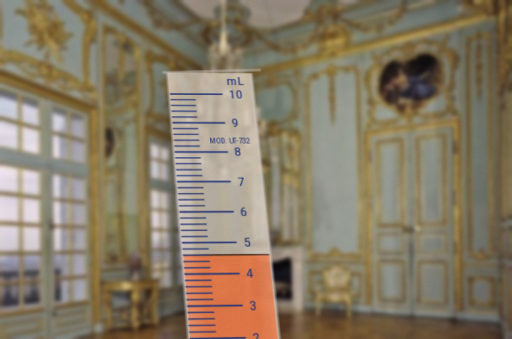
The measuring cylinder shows 4.6 mL
